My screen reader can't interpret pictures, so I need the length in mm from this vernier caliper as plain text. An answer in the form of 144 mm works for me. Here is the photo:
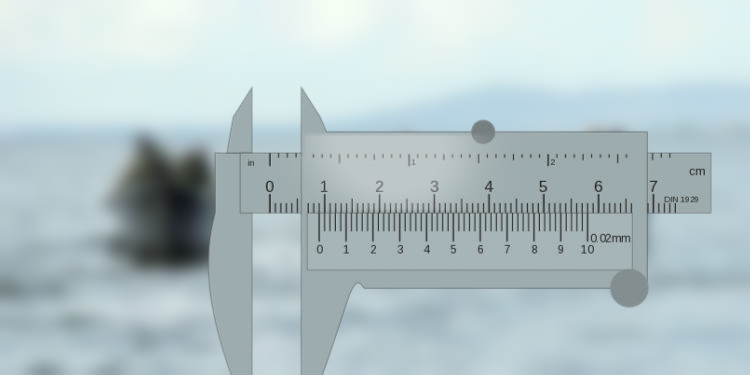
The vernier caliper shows 9.0 mm
